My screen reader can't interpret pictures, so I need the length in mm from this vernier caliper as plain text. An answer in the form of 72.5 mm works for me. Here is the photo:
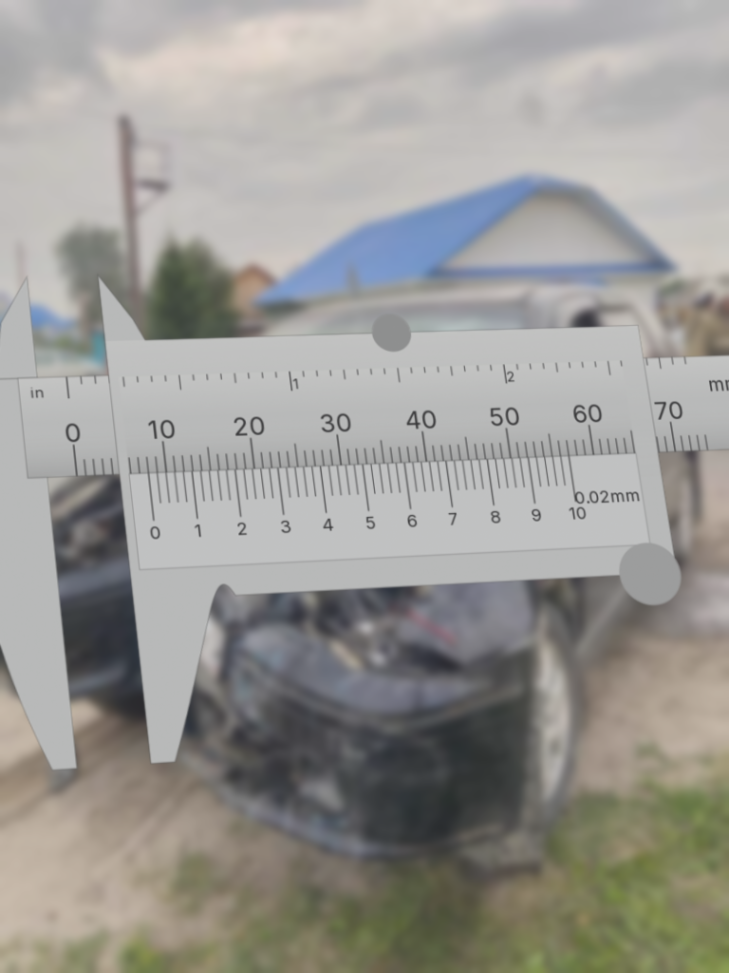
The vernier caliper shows 8.0 mm
